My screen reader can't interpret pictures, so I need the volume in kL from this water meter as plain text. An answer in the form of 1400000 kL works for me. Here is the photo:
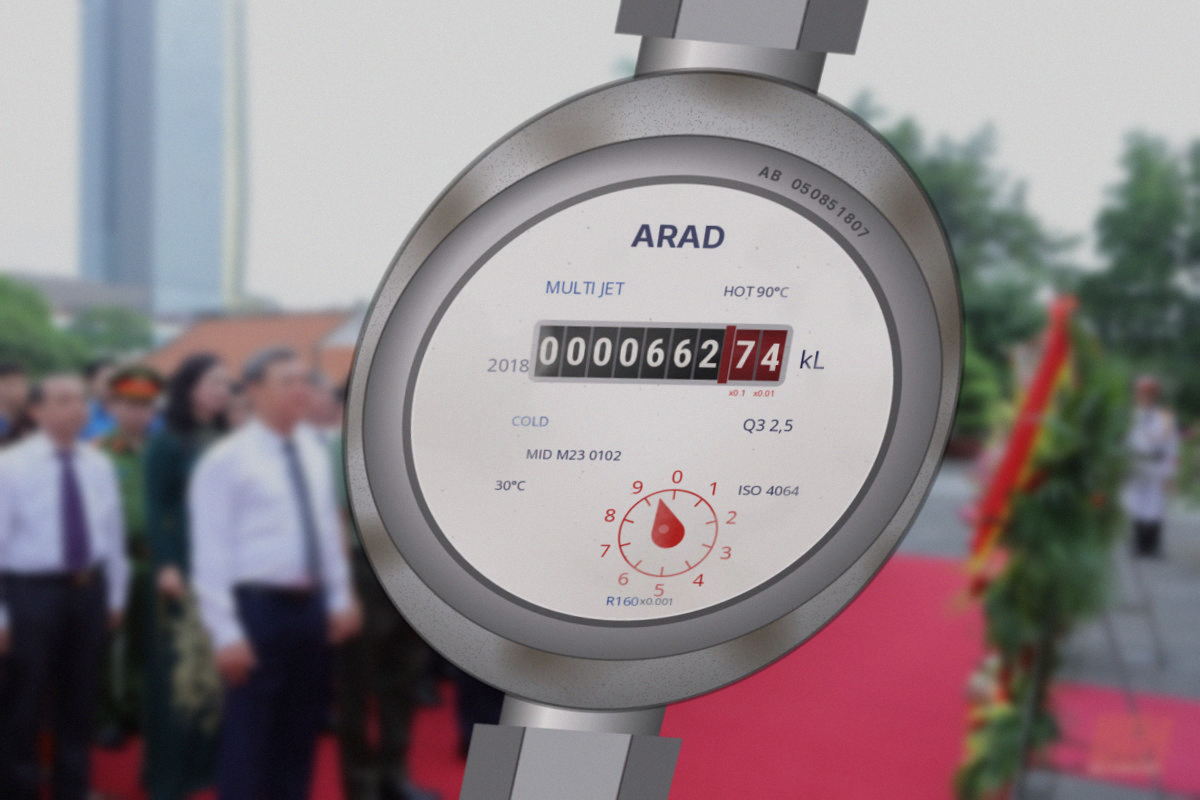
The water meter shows 662.739 kL
